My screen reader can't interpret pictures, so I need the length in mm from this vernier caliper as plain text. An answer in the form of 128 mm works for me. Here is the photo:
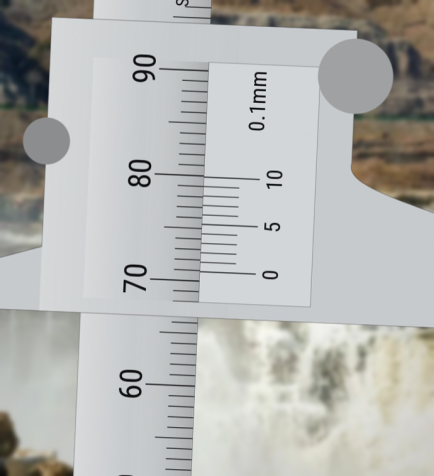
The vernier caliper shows 70.9 mm
